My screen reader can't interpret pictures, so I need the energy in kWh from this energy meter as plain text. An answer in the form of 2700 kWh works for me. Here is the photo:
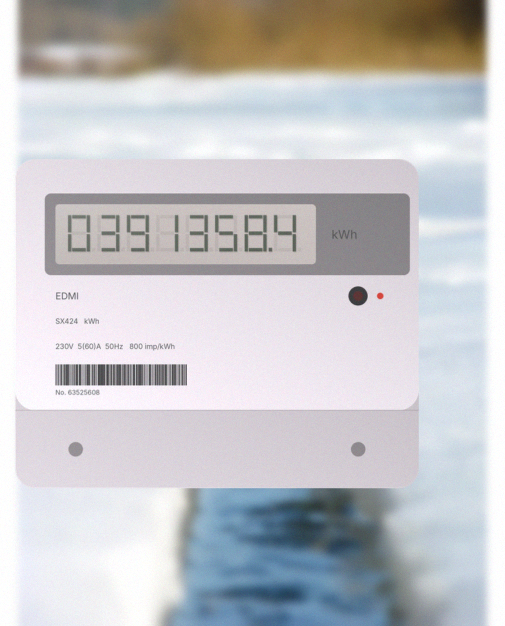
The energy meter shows 391358.4 kWh
